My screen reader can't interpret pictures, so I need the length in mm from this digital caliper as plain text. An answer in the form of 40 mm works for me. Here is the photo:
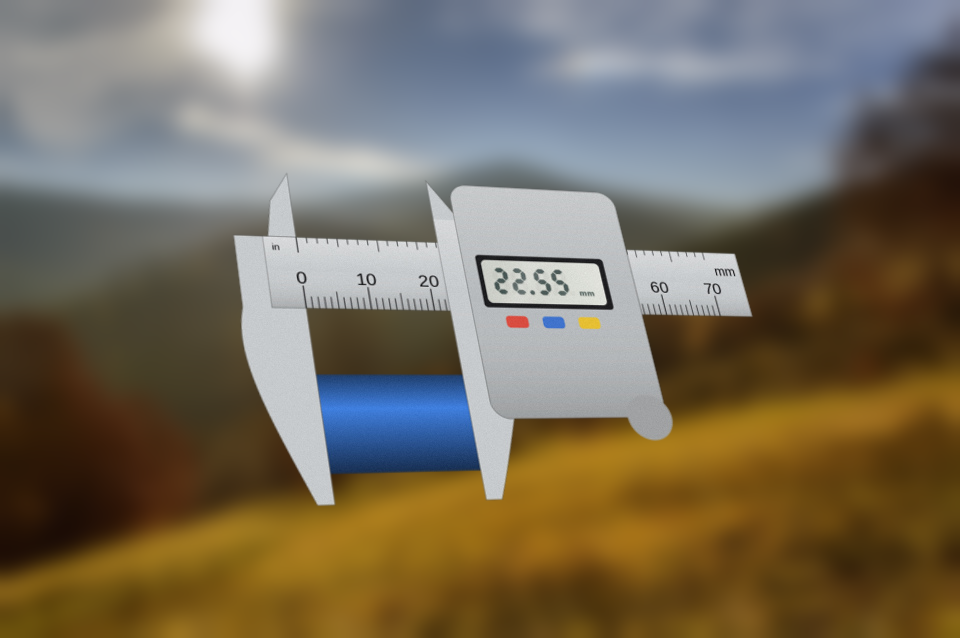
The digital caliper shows 22.55 mm
